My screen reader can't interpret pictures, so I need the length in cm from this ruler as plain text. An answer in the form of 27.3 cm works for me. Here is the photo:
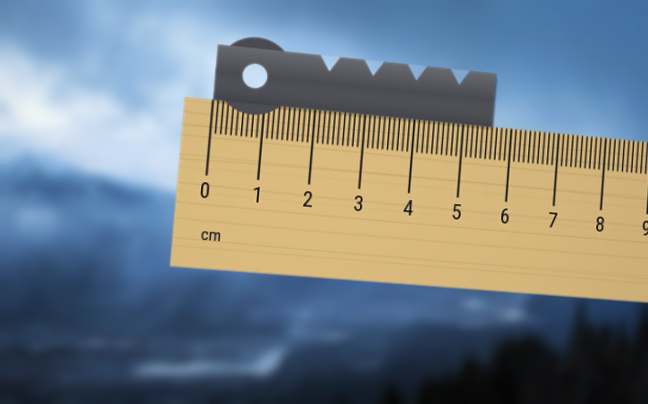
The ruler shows 5.6 cm
